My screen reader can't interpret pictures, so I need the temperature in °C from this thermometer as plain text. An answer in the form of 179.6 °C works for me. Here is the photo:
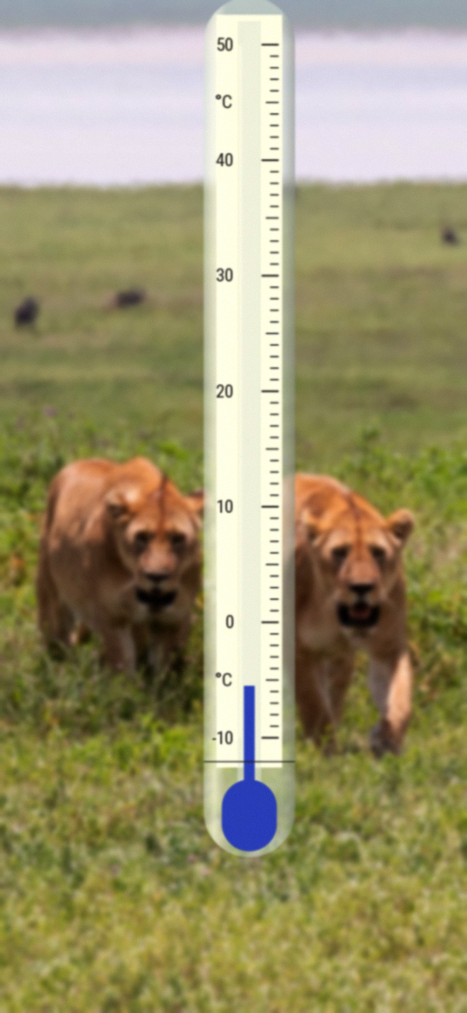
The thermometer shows -5.5 °C
